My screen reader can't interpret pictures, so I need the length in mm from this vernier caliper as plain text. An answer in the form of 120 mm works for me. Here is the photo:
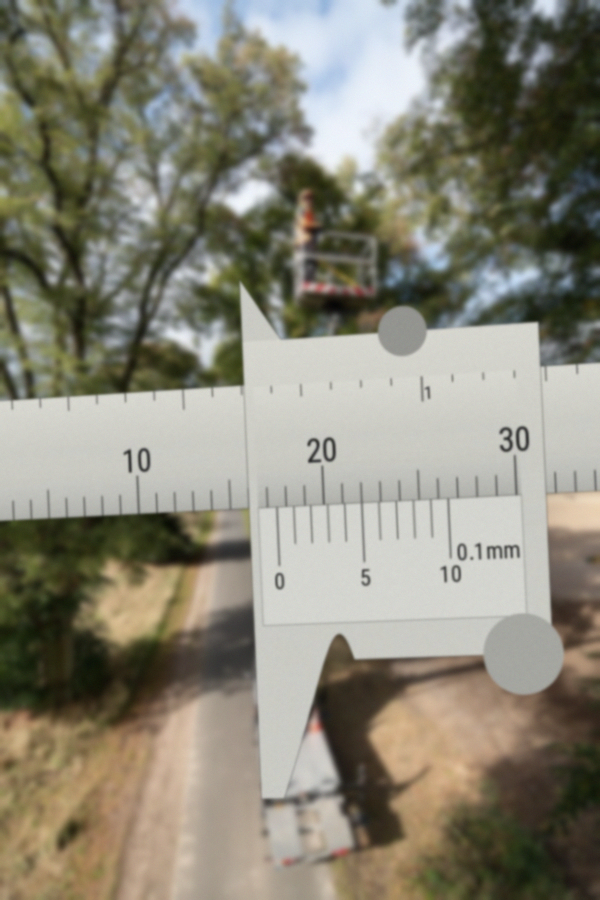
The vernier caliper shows 17.5 mm
